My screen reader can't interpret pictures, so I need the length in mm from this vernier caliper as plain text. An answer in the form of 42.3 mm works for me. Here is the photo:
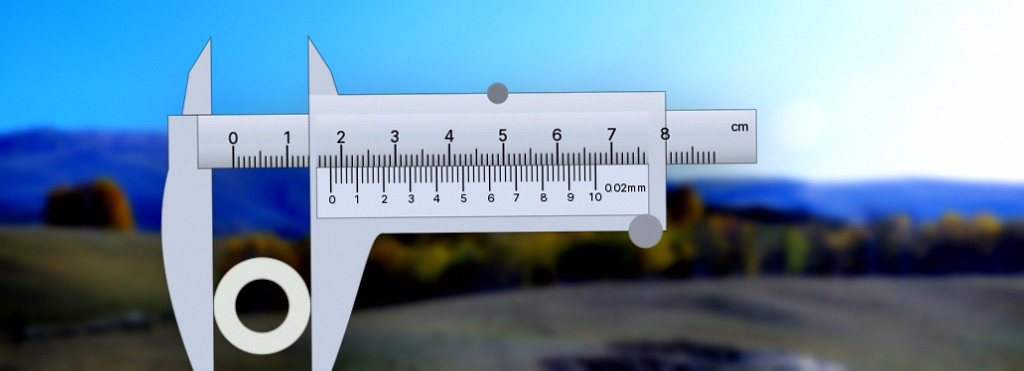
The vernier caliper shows 18.0 mm
